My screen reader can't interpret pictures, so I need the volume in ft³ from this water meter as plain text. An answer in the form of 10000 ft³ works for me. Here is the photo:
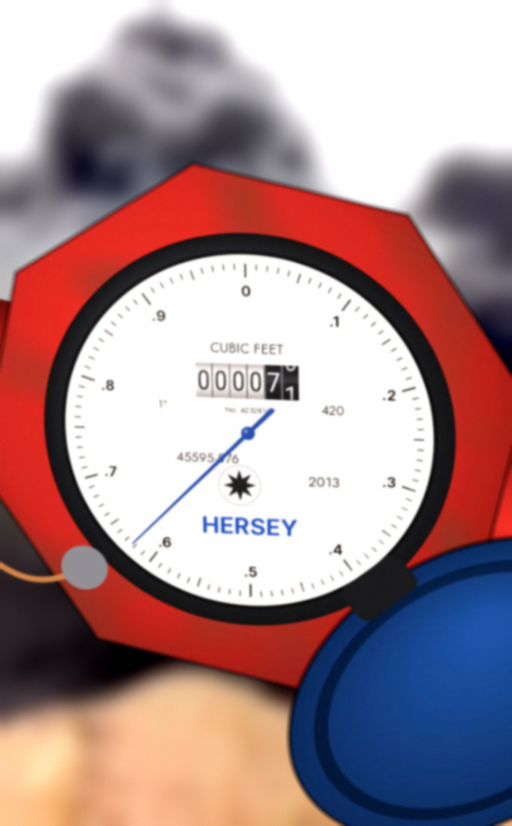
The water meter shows 70.62 ft³
